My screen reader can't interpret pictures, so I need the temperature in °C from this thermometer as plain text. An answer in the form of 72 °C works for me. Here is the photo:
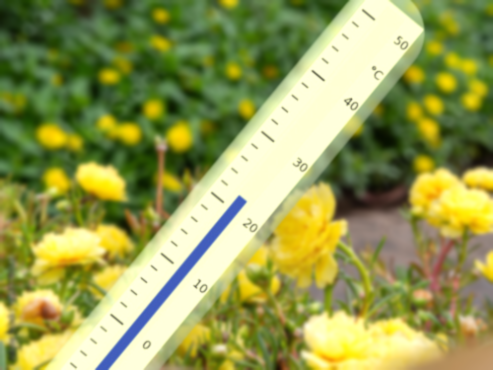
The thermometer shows 22 °C
